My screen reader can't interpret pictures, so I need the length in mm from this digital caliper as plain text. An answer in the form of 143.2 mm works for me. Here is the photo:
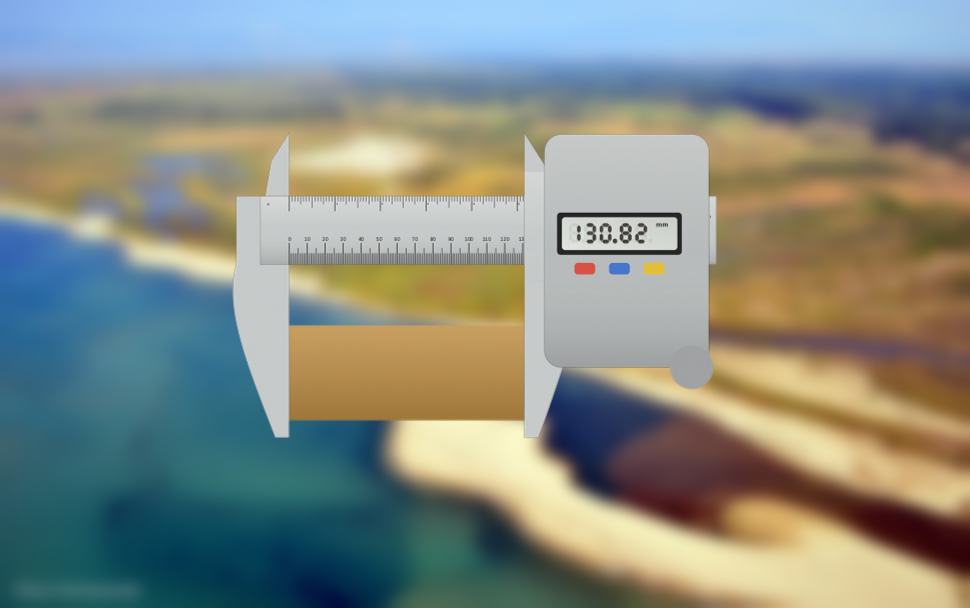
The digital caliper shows 130.82 mm
